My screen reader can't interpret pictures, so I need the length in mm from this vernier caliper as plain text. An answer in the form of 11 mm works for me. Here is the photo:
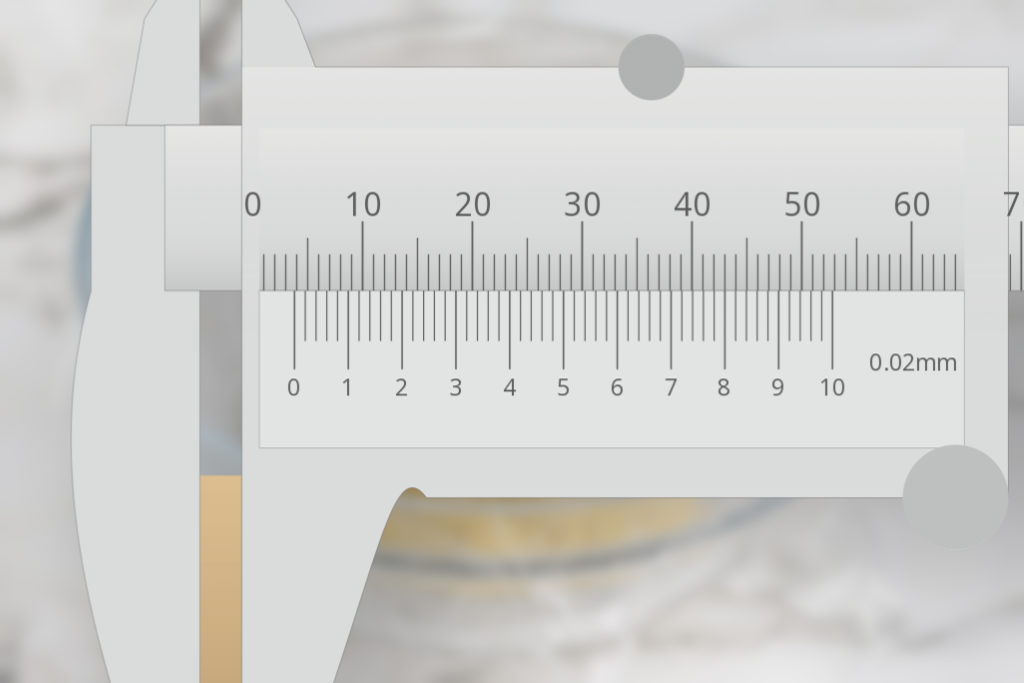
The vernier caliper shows 3.8 mm
